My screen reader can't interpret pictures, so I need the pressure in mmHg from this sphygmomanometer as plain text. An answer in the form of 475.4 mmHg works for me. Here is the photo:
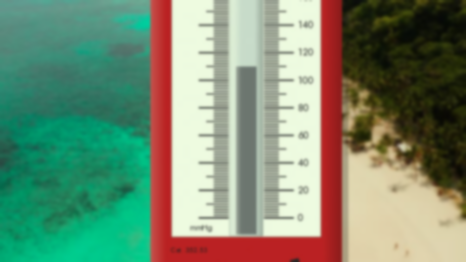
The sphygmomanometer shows 110 mmHg
